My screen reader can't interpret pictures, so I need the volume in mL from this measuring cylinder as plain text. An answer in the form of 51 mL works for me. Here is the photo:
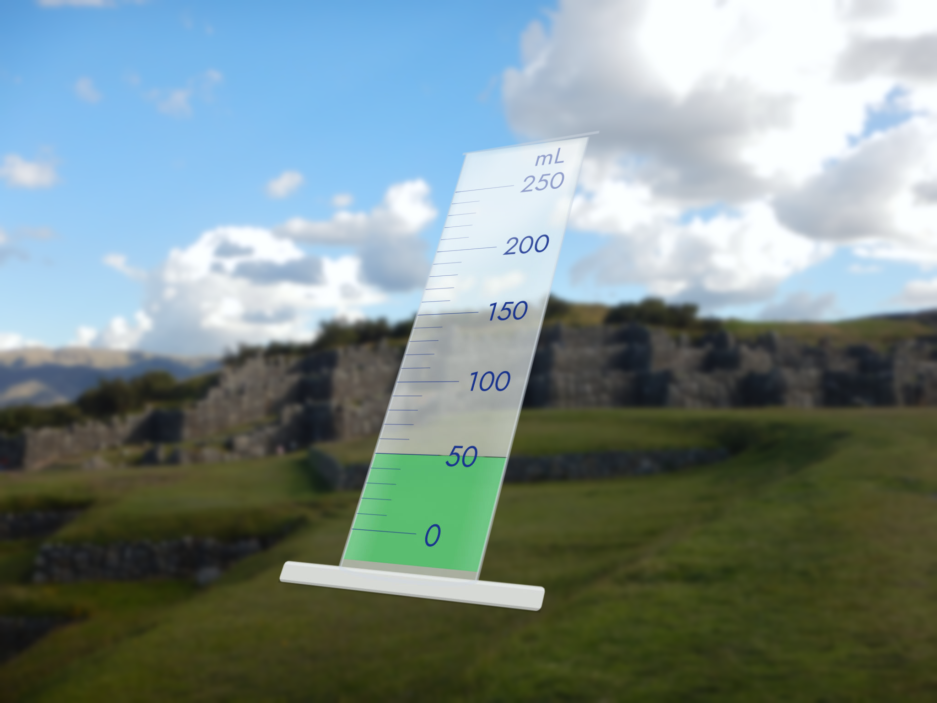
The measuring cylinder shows 50 mL
